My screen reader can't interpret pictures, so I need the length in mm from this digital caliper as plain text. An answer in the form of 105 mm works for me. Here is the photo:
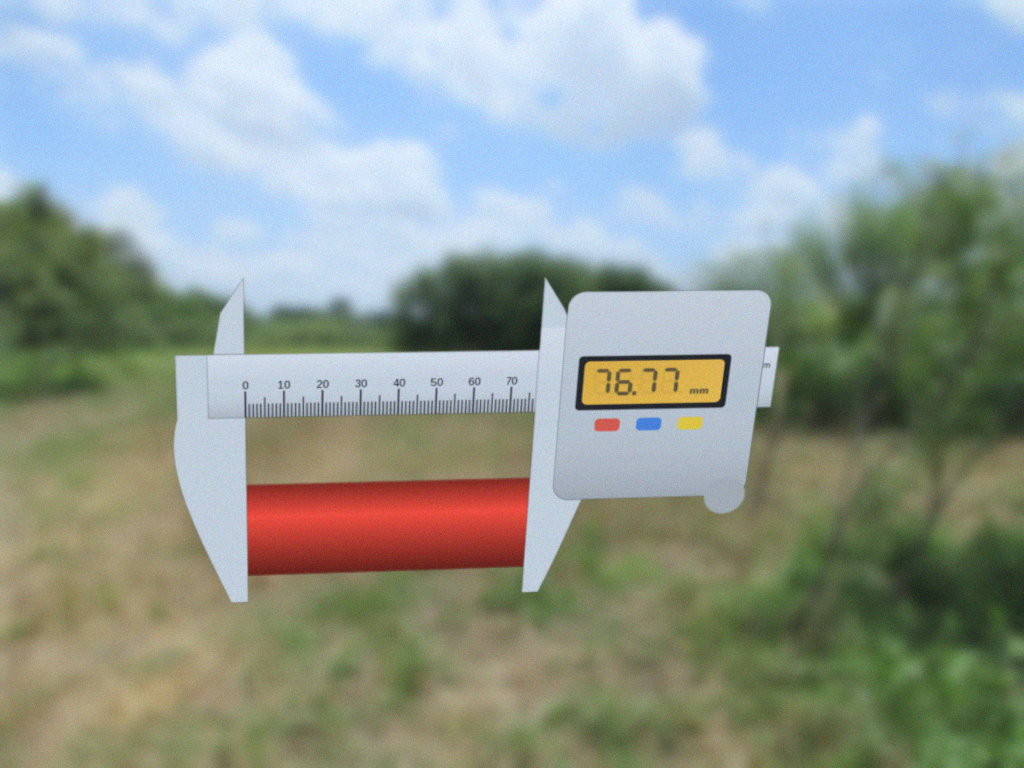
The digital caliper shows 76.77 mm
